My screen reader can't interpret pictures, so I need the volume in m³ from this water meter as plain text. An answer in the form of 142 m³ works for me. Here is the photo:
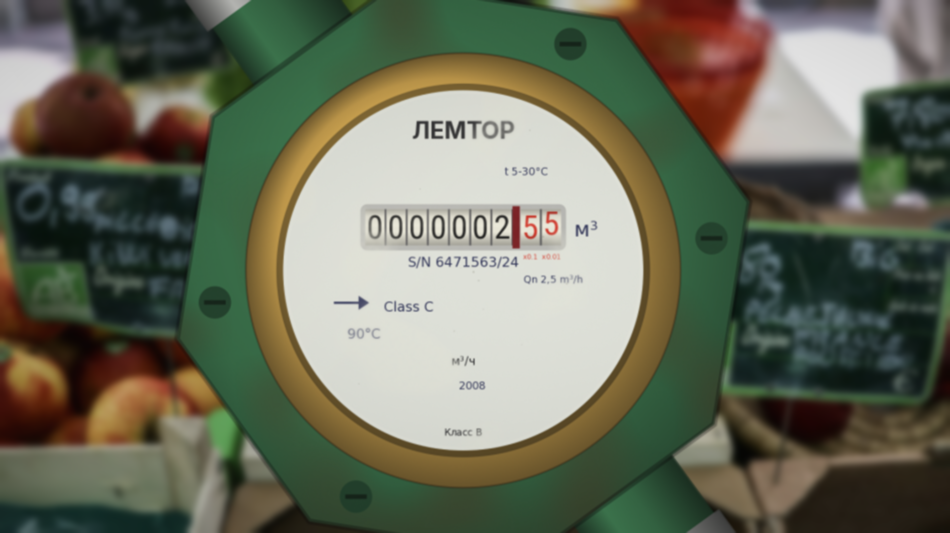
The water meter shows 2.55 m³
